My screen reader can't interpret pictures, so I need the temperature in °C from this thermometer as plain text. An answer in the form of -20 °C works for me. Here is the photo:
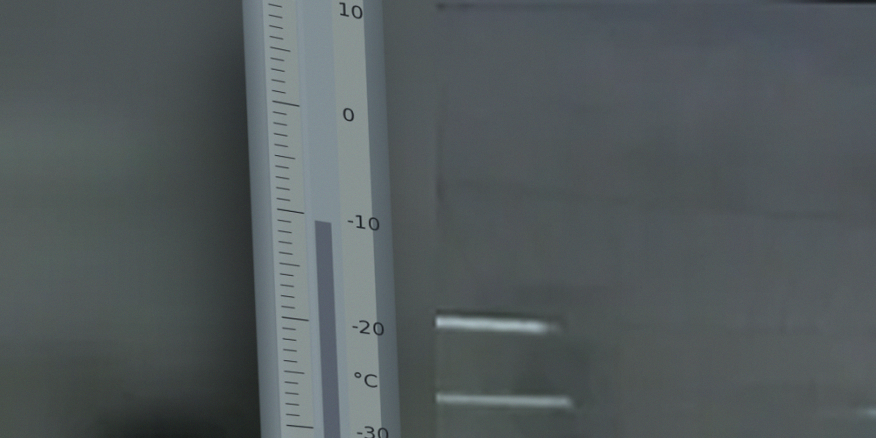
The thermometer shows -10.5 °C
